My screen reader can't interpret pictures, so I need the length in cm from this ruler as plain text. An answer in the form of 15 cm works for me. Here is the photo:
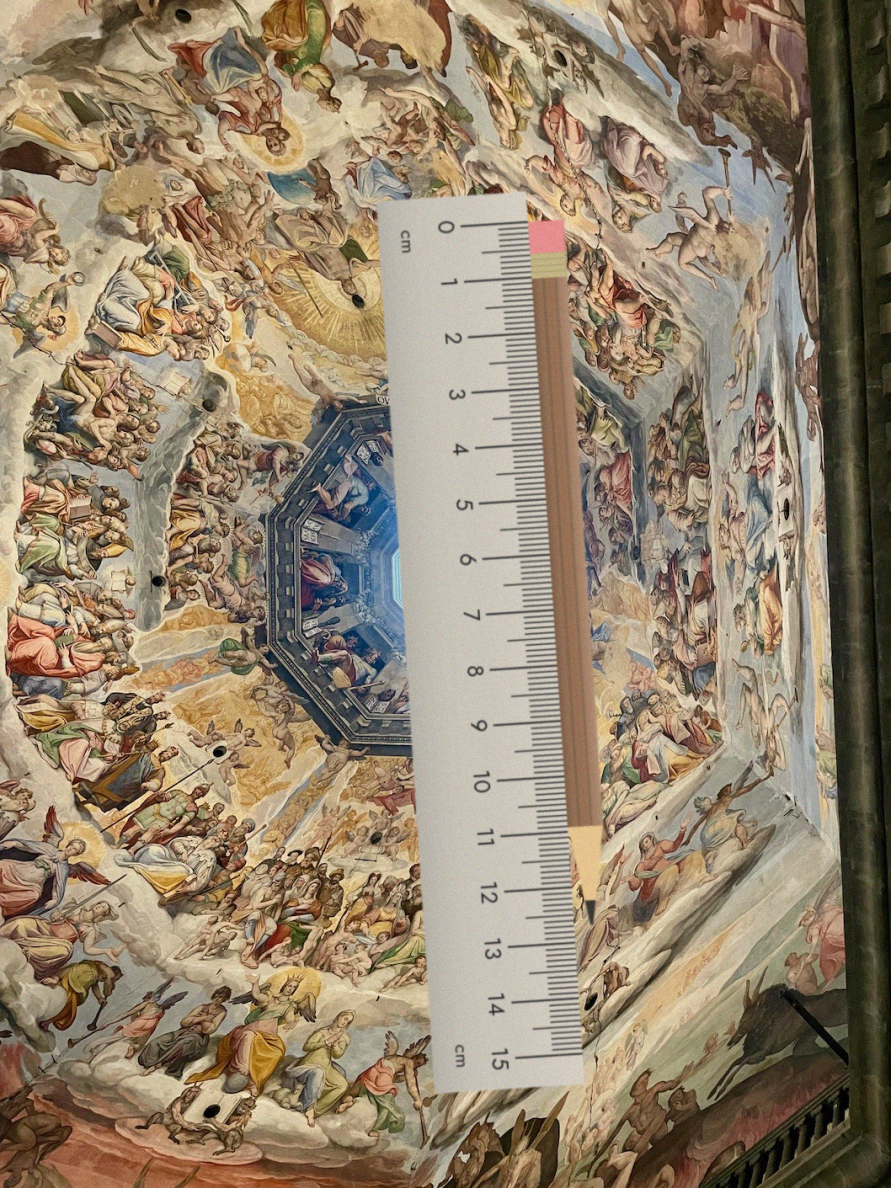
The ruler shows 12.7 cm
